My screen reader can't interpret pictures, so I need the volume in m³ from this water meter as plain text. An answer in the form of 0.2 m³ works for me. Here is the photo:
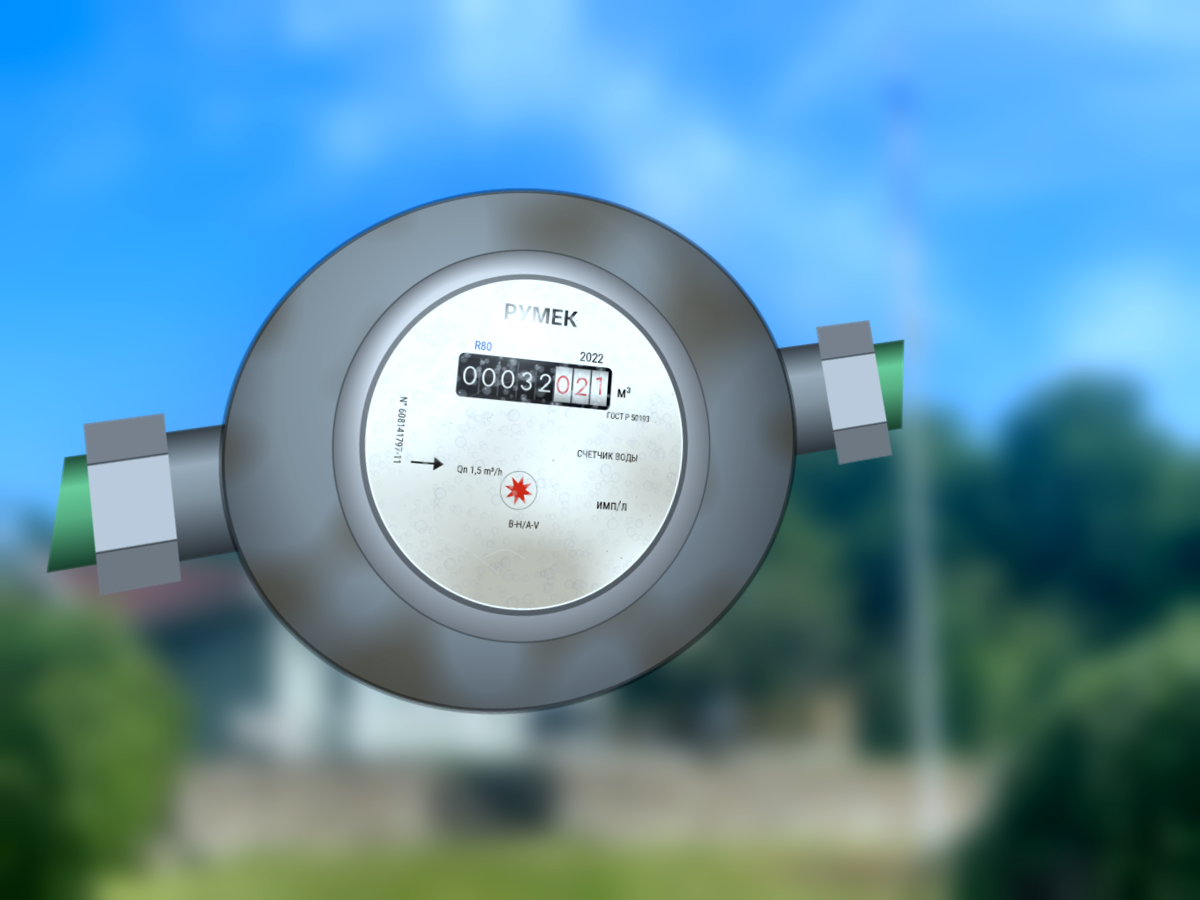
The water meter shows 32.021 m³
